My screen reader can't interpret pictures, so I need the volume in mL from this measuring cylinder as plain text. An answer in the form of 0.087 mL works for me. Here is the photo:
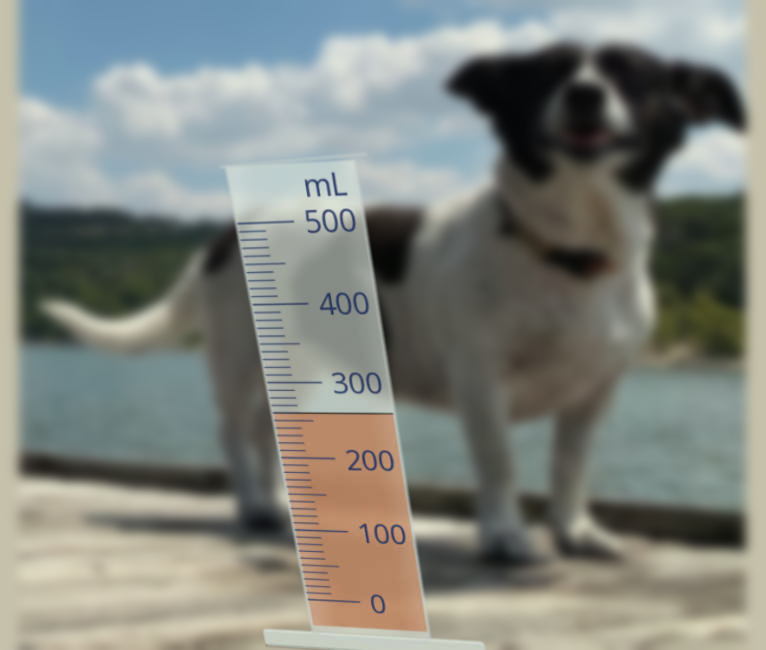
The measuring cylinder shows 260 mL
